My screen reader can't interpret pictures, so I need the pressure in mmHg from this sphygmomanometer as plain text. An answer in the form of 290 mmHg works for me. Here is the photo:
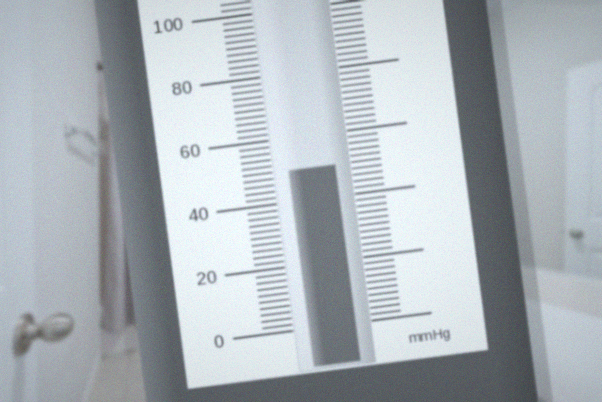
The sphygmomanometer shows 50 mmHg
